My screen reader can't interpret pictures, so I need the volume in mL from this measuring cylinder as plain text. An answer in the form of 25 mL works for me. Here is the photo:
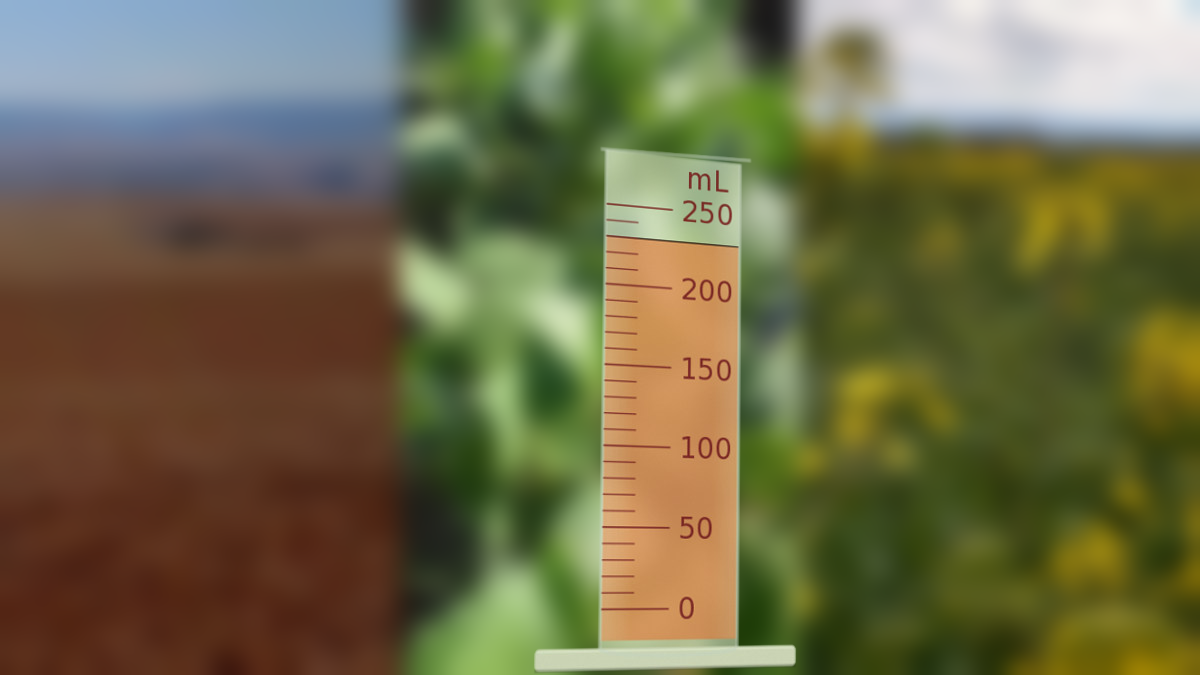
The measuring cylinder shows 230 mL
